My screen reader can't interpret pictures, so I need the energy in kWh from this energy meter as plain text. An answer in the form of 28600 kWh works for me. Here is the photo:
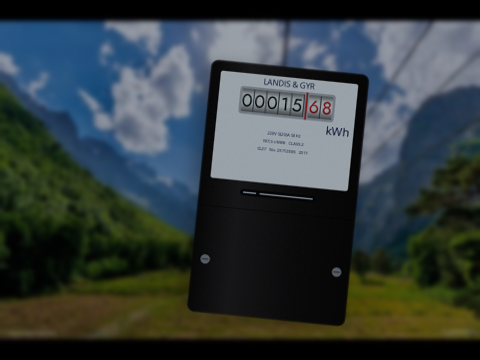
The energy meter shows 15.68 kWh
